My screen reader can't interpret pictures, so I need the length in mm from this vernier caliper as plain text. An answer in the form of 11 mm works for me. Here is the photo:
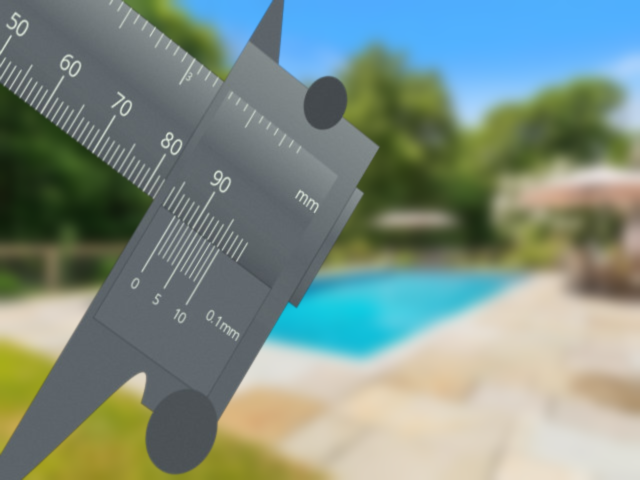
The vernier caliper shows 86.5 mm
